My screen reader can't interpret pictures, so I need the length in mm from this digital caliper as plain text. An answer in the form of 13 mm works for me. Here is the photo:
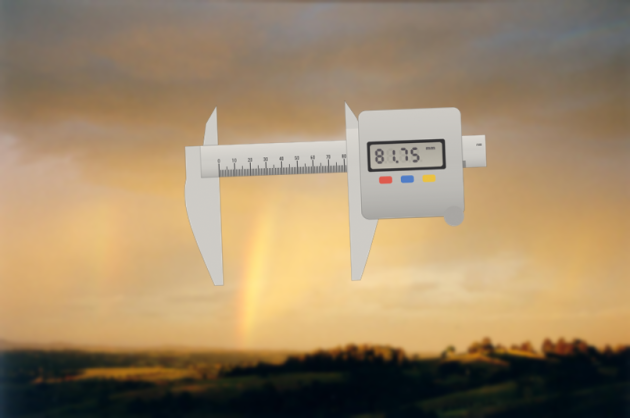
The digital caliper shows 81.75 mm
